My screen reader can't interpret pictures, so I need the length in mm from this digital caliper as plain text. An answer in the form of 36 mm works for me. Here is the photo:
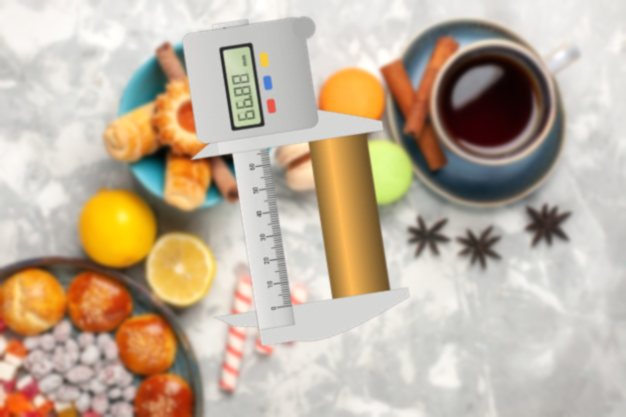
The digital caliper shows 66.88 mm
